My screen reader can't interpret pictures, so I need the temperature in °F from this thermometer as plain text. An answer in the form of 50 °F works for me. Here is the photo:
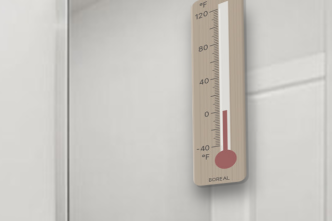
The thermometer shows 0 °F
